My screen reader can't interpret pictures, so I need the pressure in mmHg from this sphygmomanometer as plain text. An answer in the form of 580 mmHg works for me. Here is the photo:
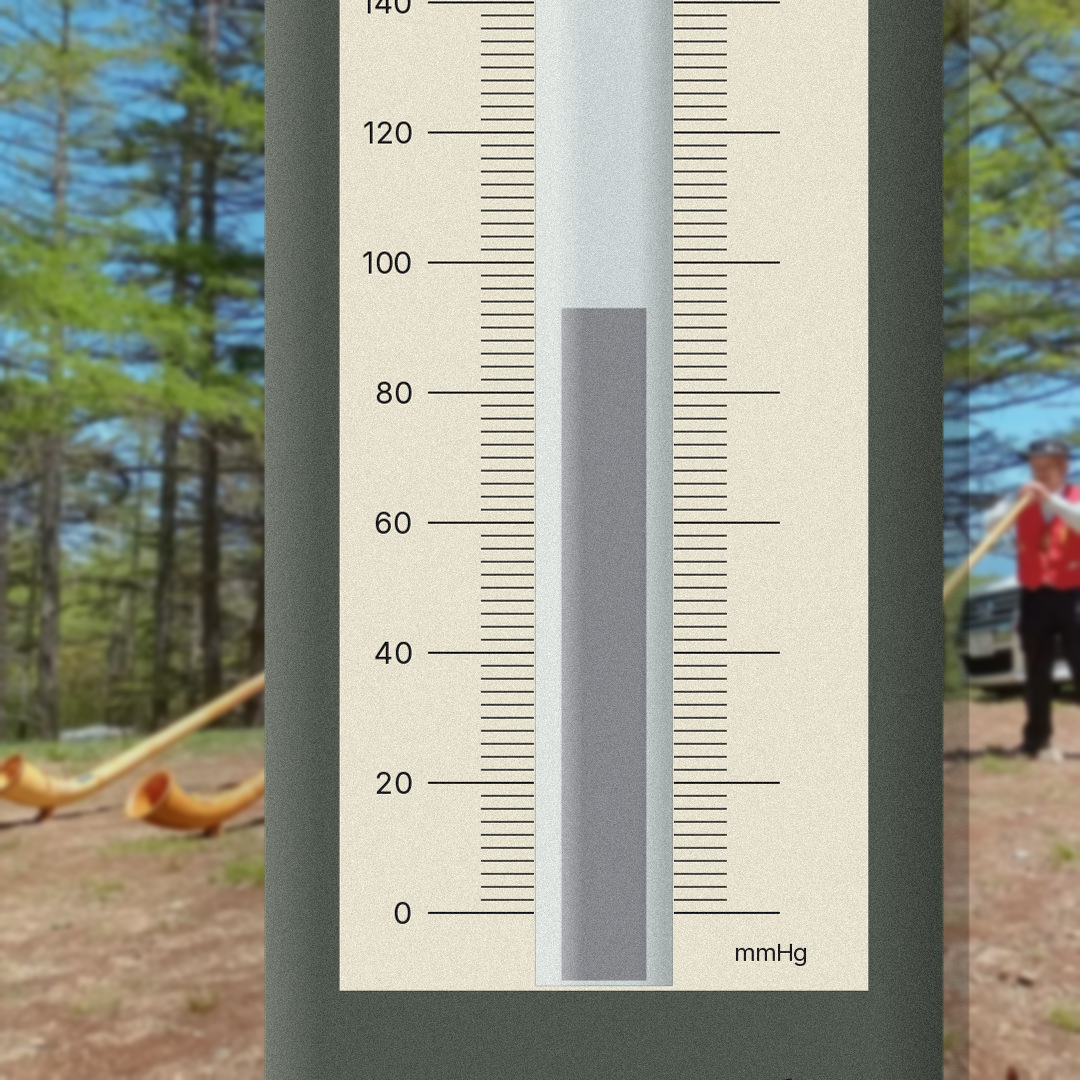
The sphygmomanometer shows 93 mmHg
